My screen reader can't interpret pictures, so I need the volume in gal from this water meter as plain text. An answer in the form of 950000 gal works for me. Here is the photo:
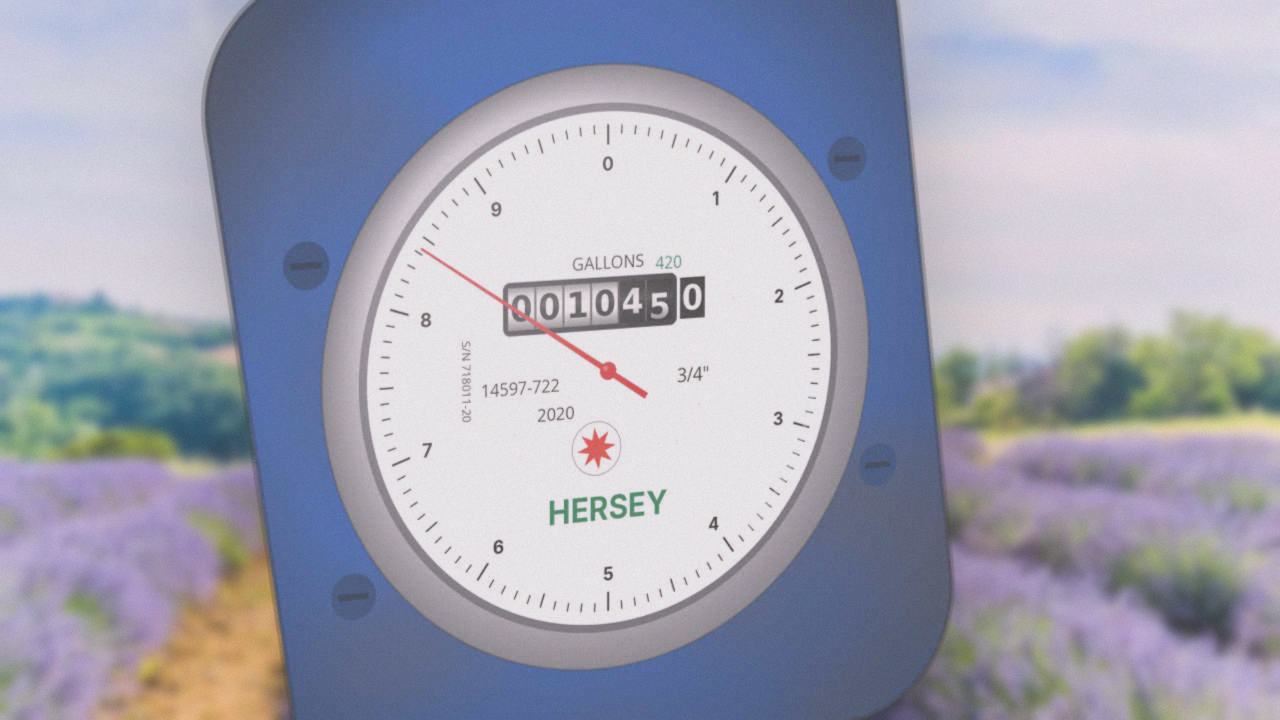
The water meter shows 10448.4 gal
